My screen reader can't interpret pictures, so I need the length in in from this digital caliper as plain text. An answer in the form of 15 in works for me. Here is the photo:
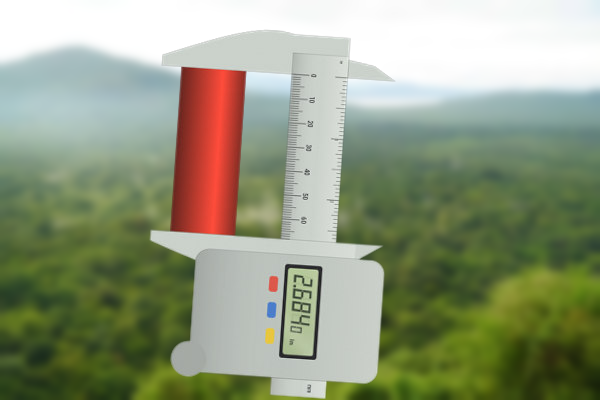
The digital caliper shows 2.6840 in
